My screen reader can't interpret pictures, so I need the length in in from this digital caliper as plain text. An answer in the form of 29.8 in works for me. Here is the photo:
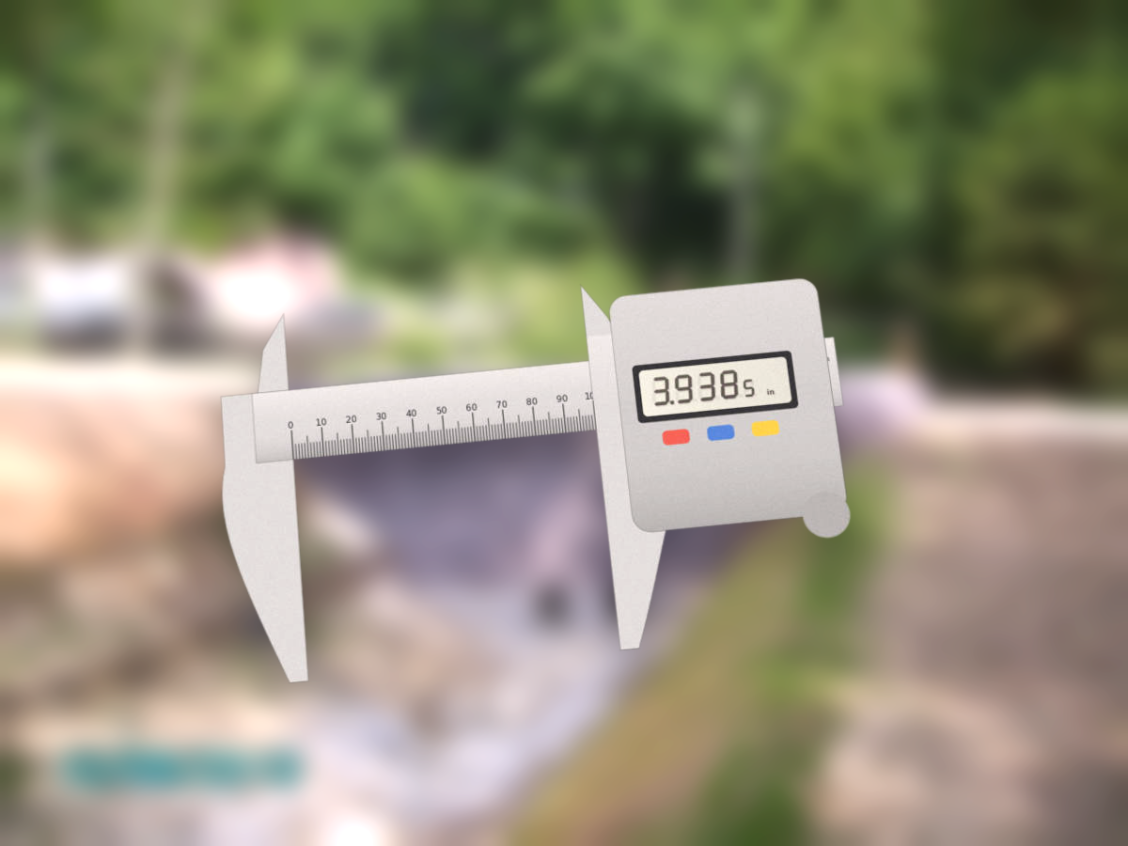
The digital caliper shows 3.9385 in
